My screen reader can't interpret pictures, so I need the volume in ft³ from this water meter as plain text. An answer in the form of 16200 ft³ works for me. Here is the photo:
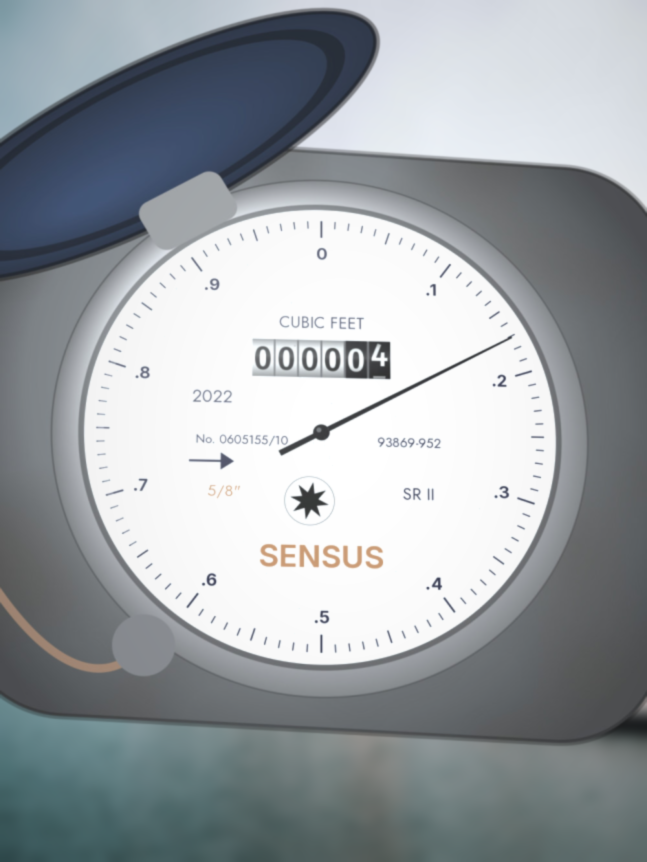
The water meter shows 4.17 ft³
